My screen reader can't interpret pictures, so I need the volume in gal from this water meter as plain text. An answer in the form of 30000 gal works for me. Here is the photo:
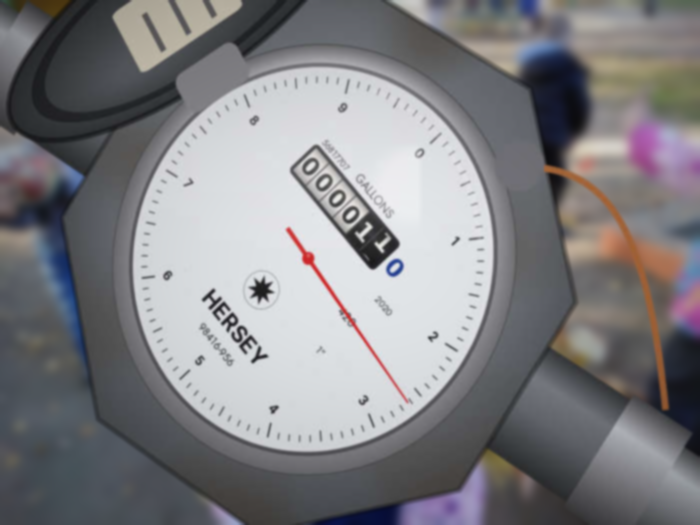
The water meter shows 112.6 gal
